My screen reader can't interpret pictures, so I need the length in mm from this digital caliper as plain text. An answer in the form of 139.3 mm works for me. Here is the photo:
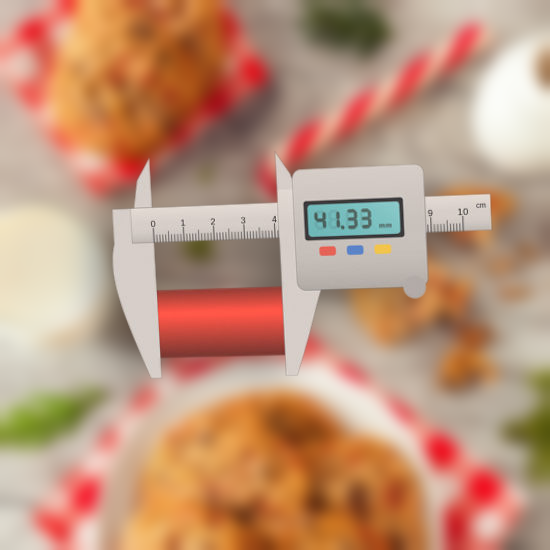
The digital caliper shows 41.33 mm
